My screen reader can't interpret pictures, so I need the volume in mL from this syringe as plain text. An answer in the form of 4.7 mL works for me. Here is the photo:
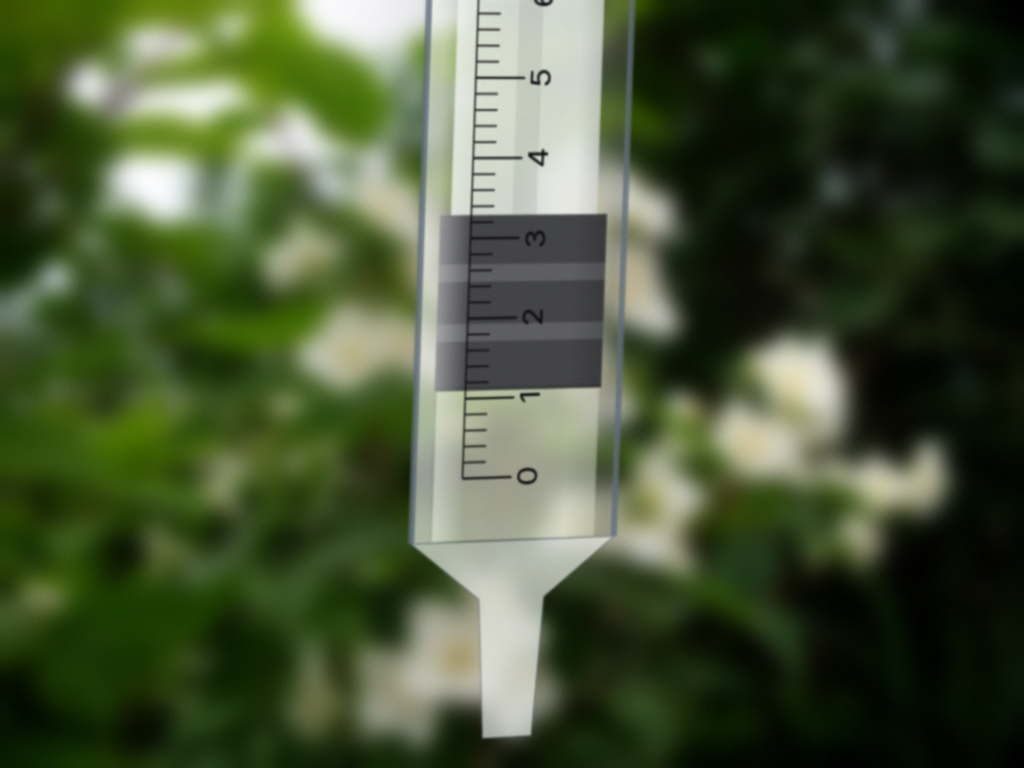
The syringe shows 1.1 mL
